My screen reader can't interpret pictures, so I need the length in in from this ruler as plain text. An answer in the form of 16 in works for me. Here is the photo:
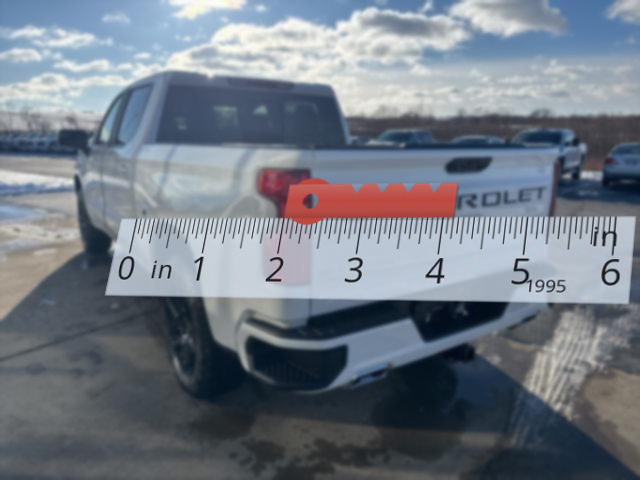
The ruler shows 2.125 in
